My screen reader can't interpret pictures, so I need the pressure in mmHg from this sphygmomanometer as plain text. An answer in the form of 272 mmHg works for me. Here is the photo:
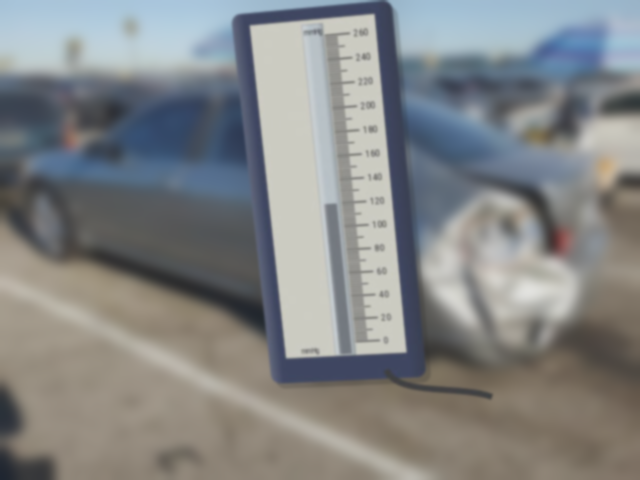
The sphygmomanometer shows 120 mmHg
